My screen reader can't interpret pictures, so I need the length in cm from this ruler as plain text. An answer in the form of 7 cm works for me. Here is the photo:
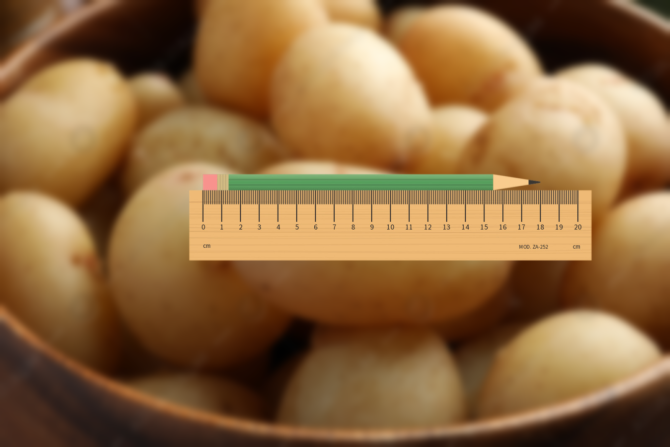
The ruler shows 18 cm
